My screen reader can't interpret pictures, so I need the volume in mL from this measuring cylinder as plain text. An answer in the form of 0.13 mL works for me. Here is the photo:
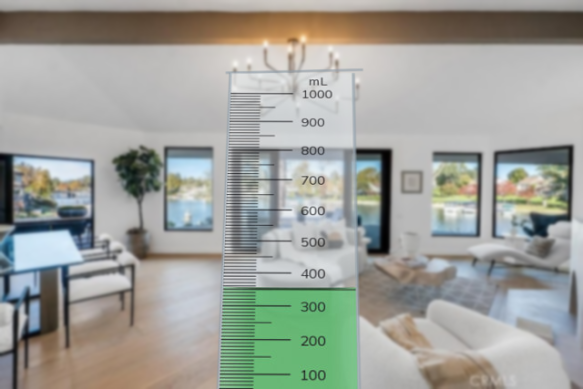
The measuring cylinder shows 350 mL
